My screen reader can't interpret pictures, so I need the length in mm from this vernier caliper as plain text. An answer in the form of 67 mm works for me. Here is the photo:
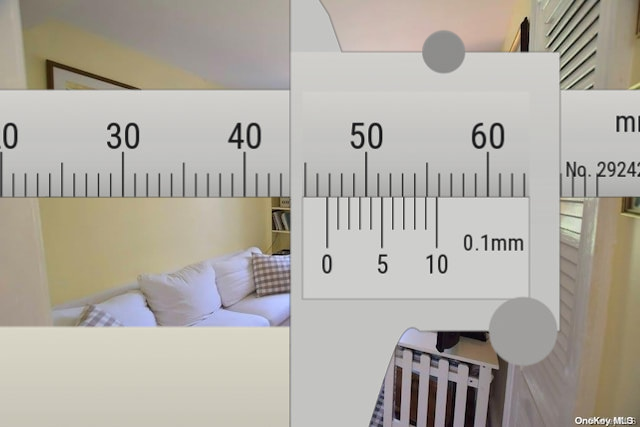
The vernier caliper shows 46.8 mm
